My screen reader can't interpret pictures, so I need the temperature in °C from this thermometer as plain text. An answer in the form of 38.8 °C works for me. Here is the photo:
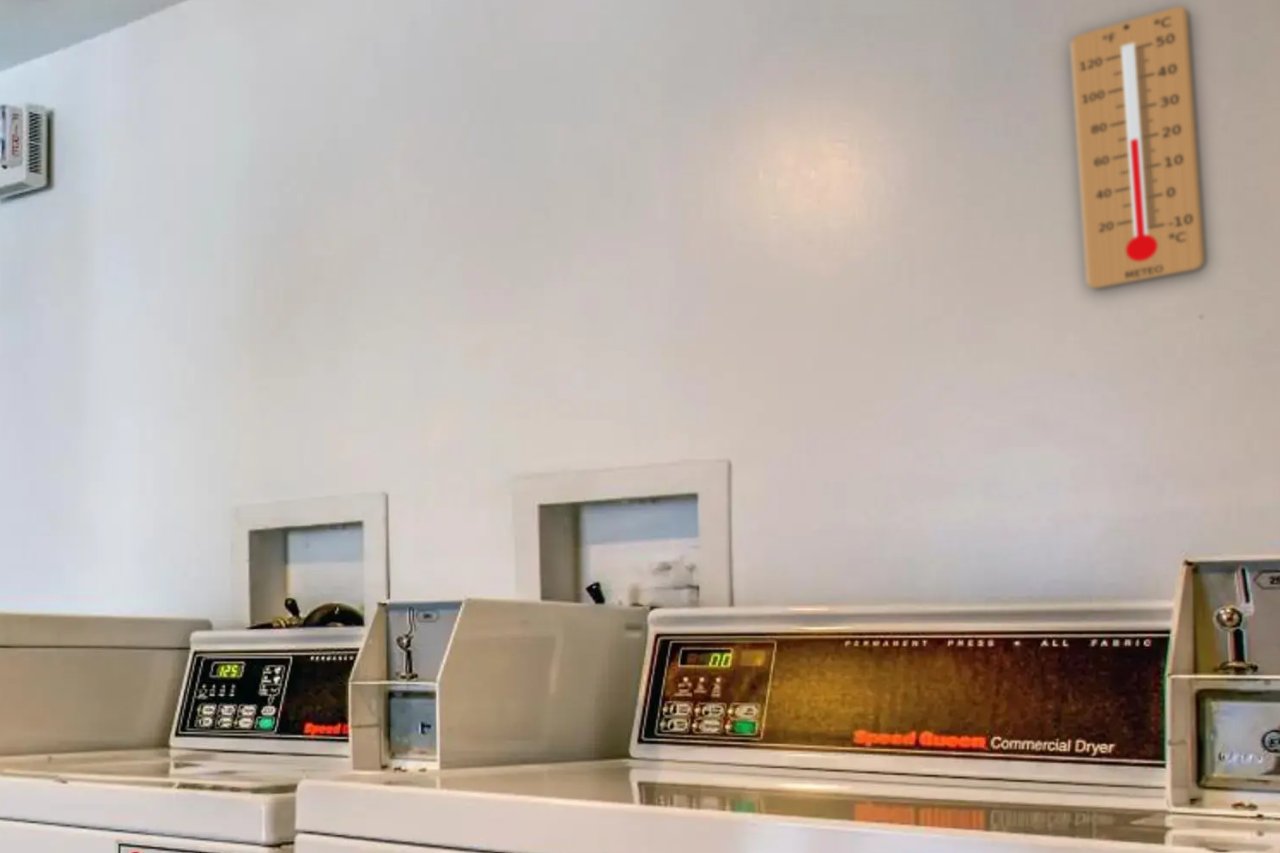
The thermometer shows 20 °C
